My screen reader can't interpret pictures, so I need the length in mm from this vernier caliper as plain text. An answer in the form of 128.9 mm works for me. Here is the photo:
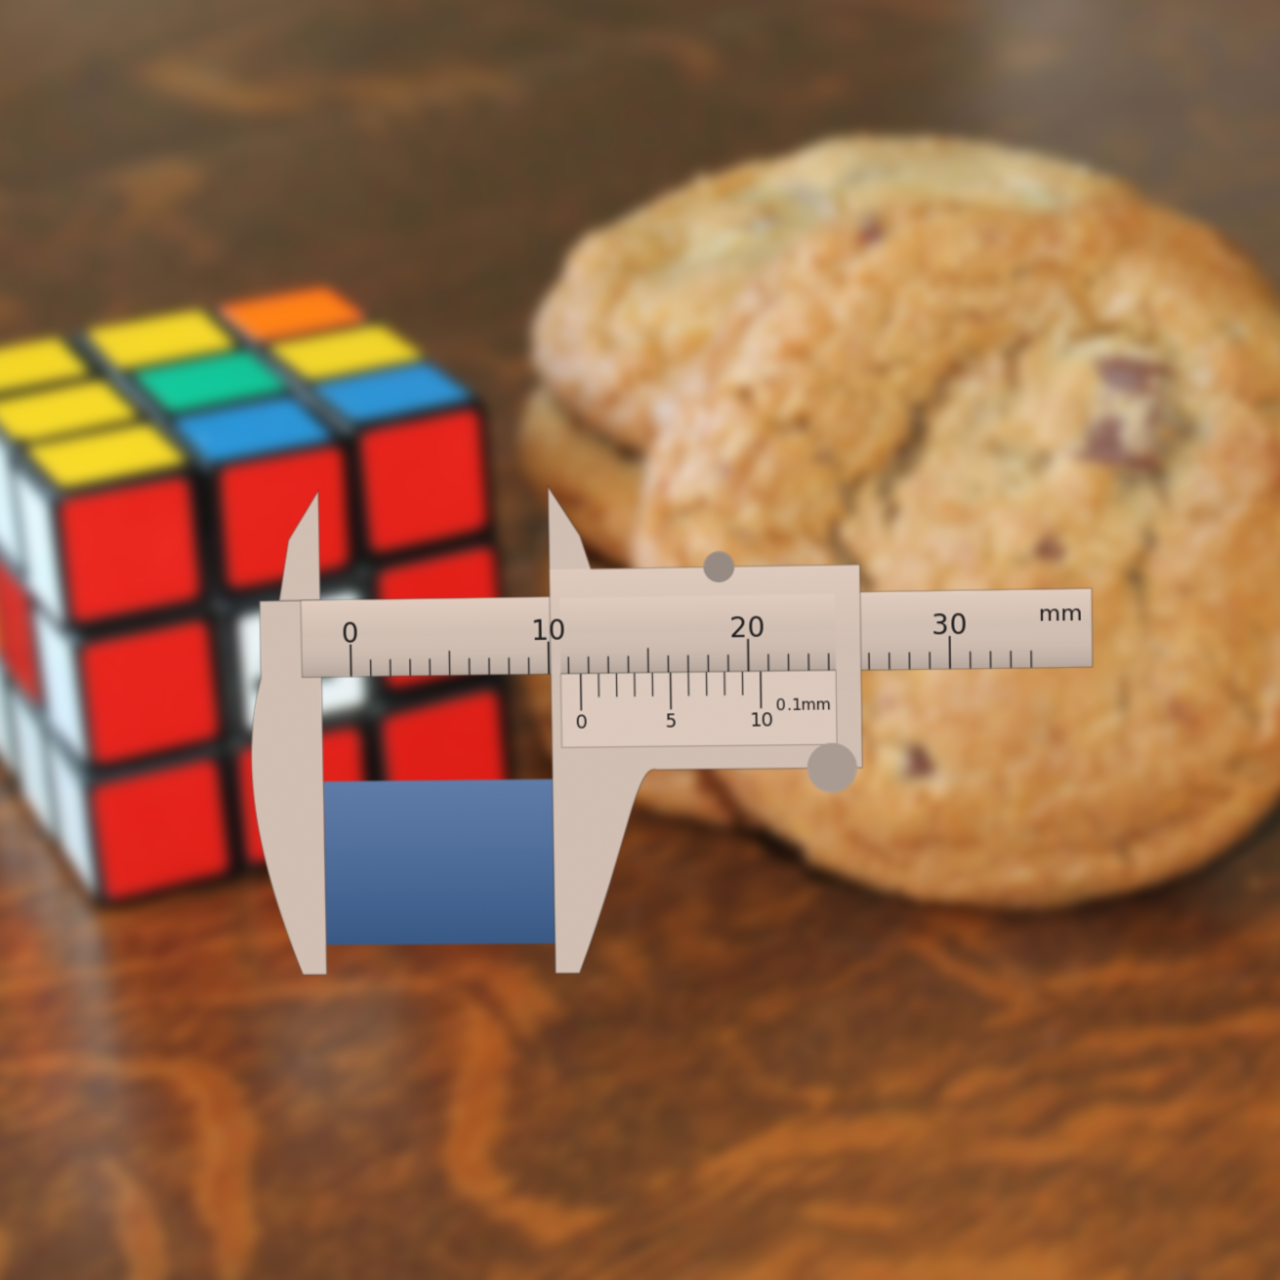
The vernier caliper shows 11.6 mm
